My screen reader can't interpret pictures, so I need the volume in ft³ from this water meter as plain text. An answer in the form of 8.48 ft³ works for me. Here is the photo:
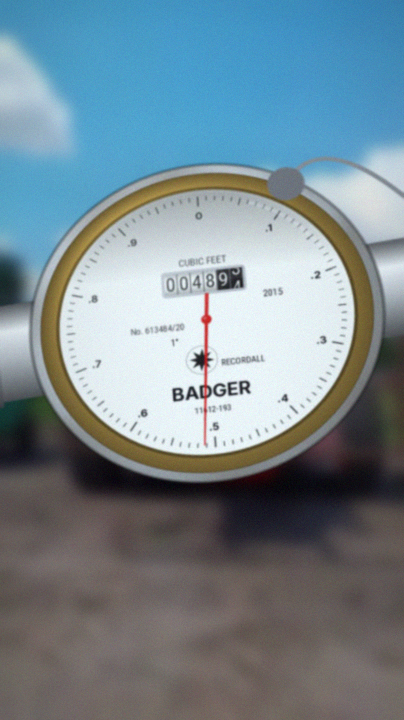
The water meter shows 4893.51 ft³
